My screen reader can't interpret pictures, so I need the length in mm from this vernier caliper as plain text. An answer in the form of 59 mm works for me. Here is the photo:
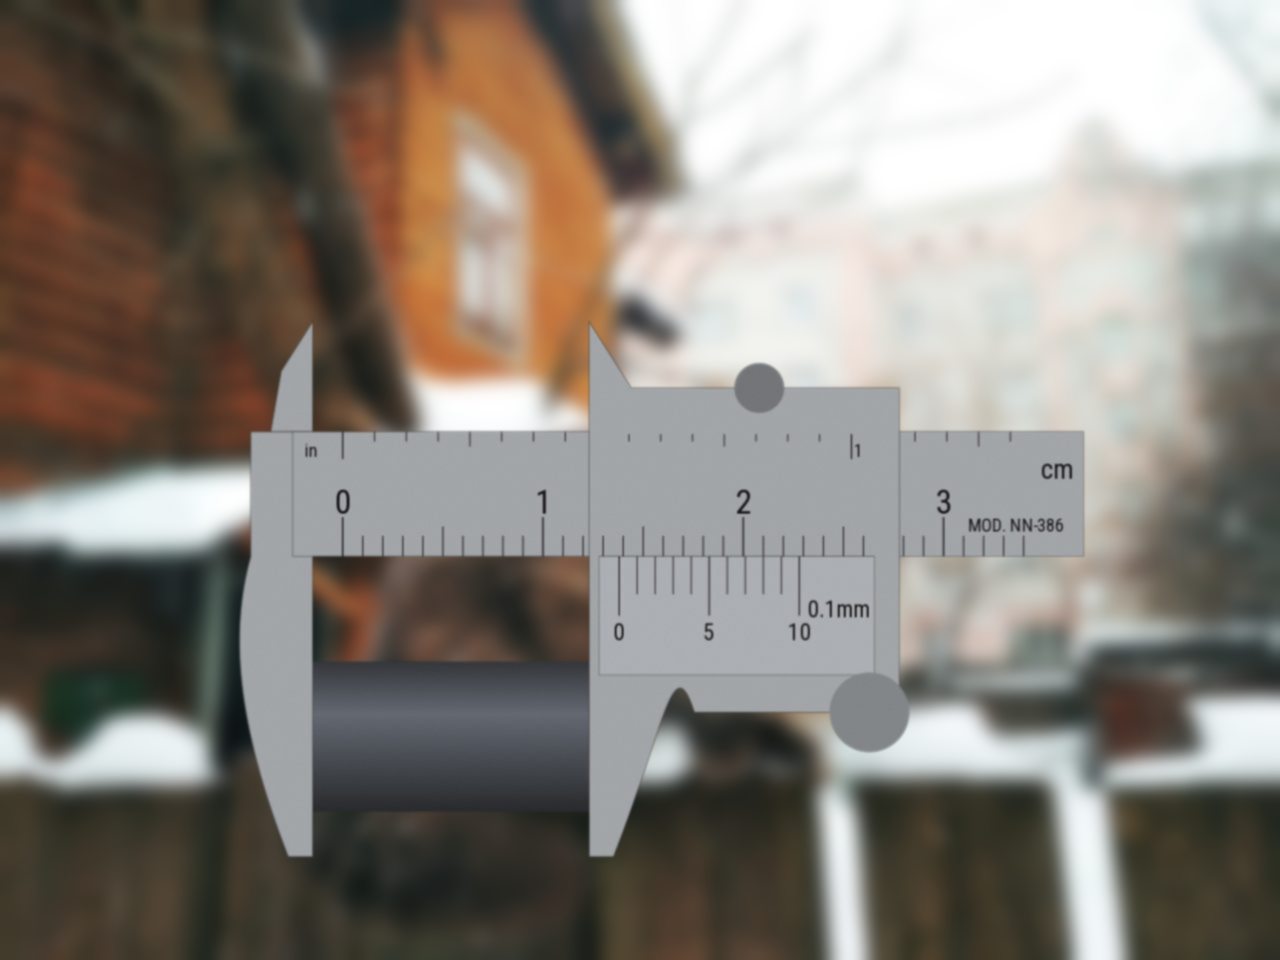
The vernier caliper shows 13.8 mm
